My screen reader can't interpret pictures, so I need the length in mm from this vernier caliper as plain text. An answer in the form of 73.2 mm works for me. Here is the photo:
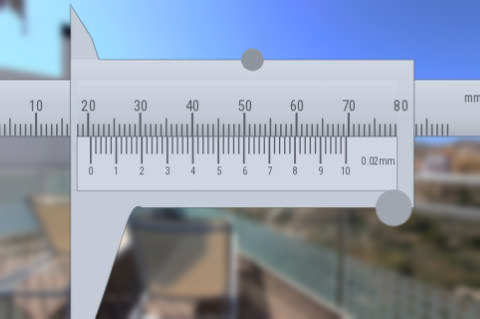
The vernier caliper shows 20.5 mm
